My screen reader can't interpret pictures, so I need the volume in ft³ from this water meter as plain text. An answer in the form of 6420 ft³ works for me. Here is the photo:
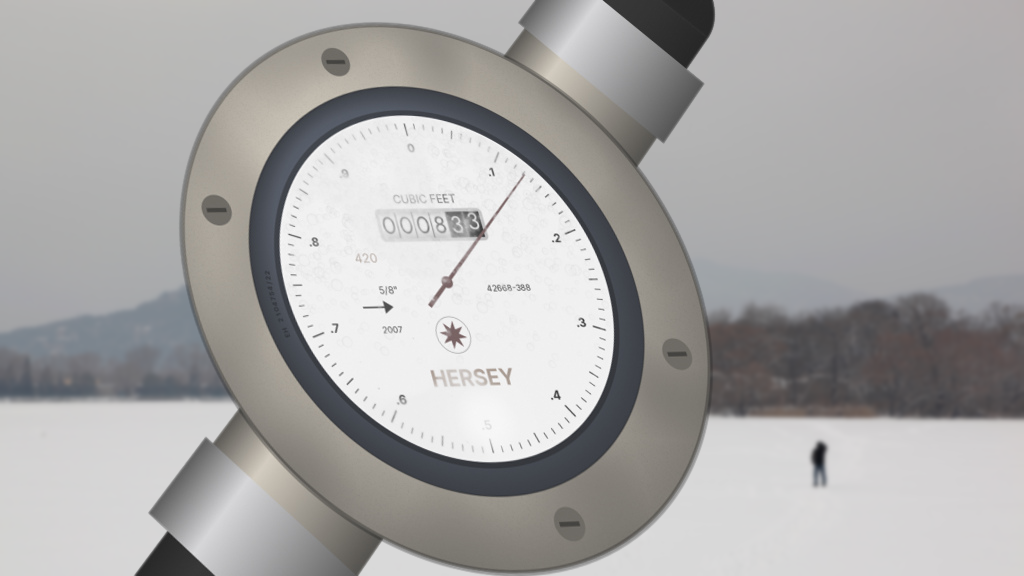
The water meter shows 833.13 ft³
